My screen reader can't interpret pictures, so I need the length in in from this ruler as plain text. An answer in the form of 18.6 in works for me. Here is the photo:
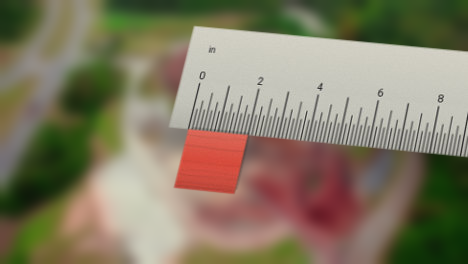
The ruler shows 2 in
